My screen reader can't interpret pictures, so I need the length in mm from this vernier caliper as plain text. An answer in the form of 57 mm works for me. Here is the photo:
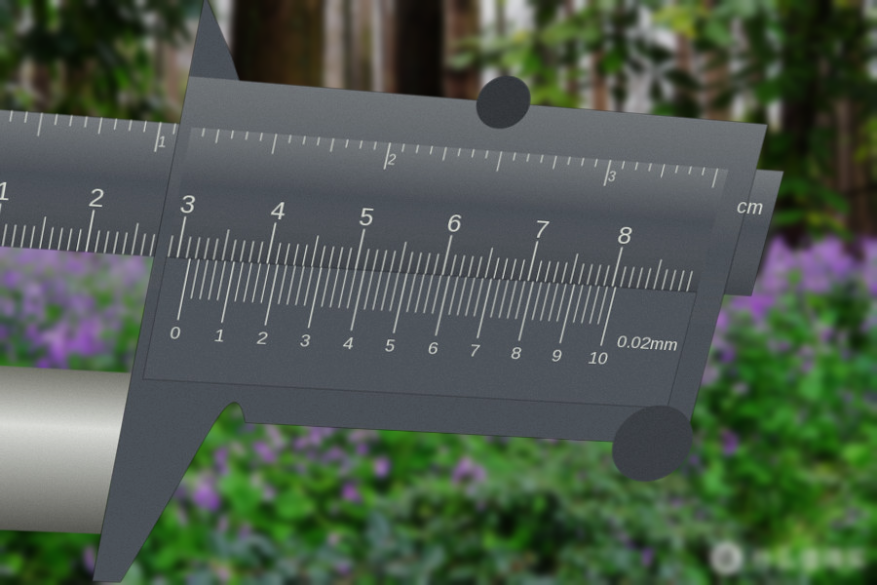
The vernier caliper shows 31.4 mm
